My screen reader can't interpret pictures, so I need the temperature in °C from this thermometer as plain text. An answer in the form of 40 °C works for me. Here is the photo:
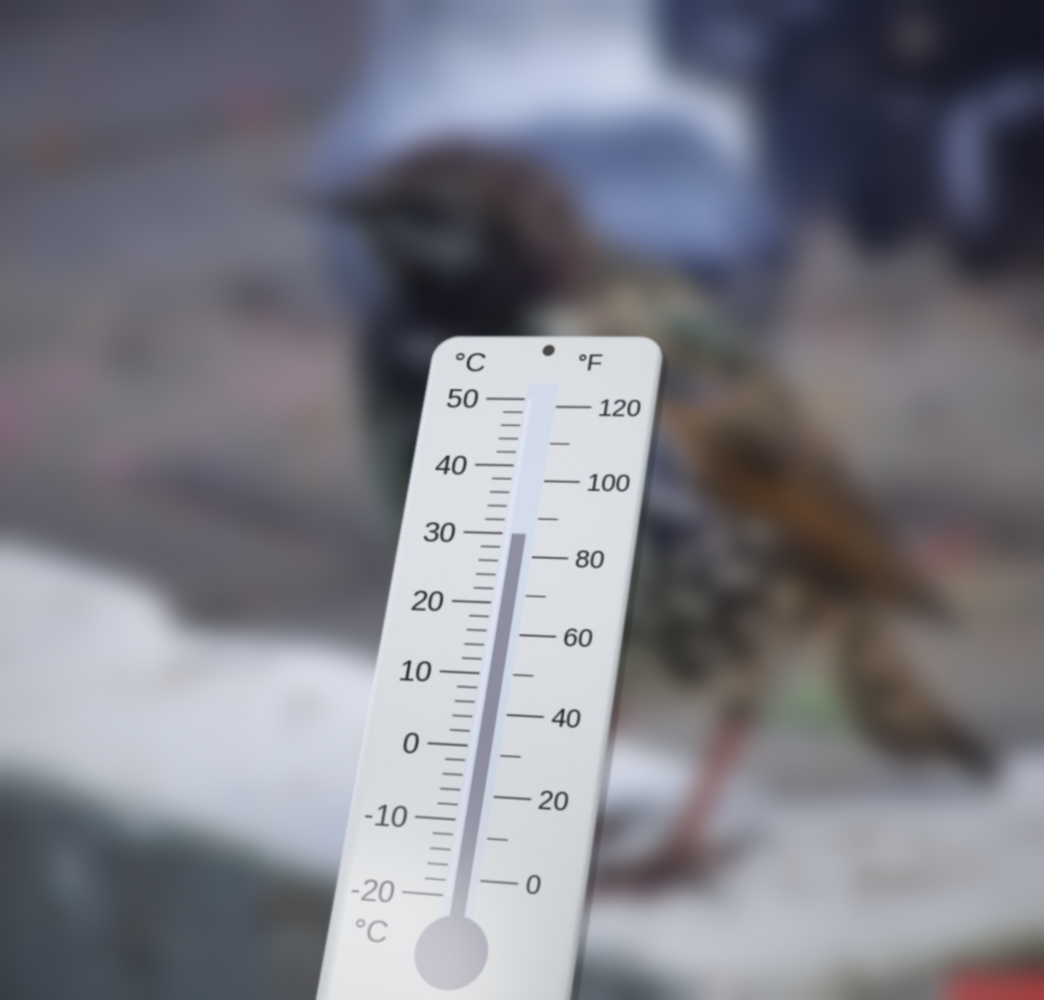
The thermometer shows 30 °C
